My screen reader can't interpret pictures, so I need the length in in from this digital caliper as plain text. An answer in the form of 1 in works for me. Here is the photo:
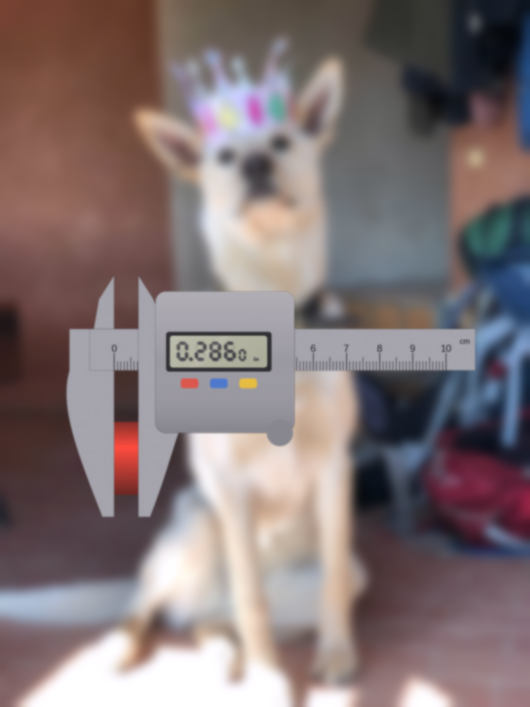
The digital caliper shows 0.2860 in
